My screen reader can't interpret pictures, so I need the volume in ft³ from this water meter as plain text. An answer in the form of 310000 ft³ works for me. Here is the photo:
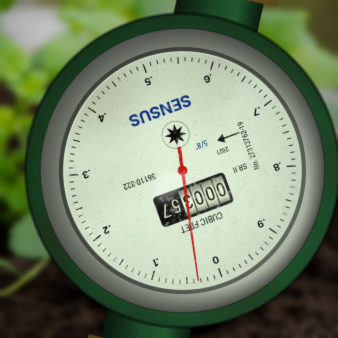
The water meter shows 357.03 ft³
